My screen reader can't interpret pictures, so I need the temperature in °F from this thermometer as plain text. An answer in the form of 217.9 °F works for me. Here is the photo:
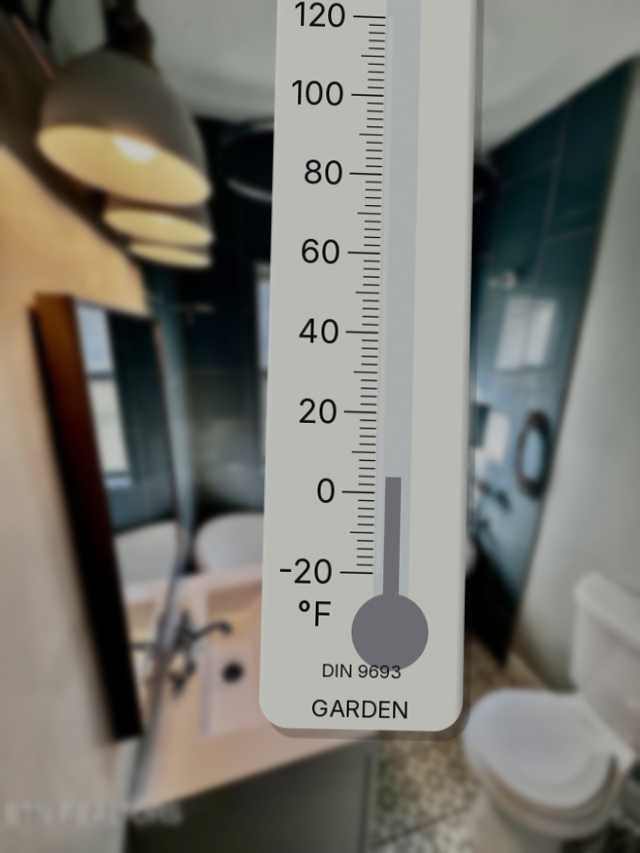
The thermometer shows 4 °F
